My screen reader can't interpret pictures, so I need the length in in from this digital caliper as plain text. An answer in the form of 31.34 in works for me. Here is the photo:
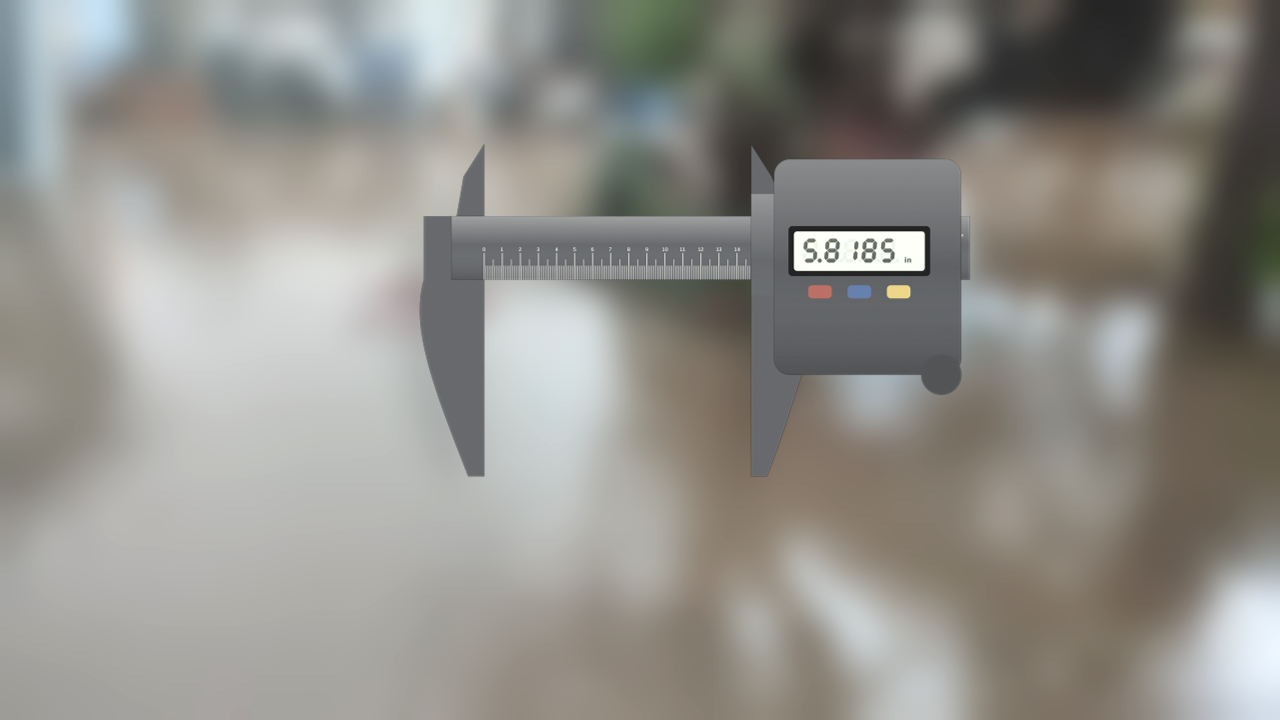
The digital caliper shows 5.8185 in
